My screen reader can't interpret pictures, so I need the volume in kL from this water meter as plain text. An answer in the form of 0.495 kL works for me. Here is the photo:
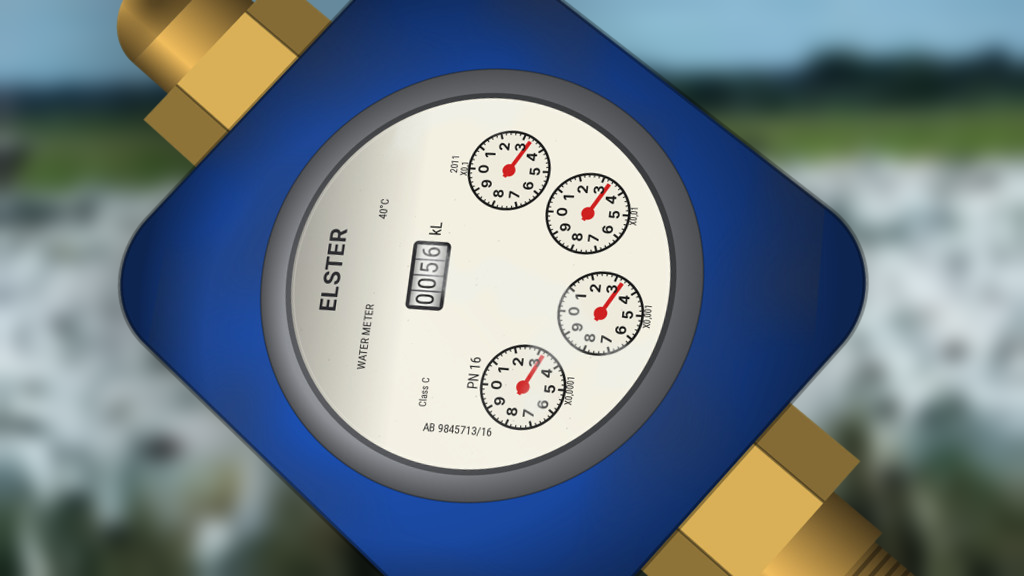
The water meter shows 56.3333 kL
